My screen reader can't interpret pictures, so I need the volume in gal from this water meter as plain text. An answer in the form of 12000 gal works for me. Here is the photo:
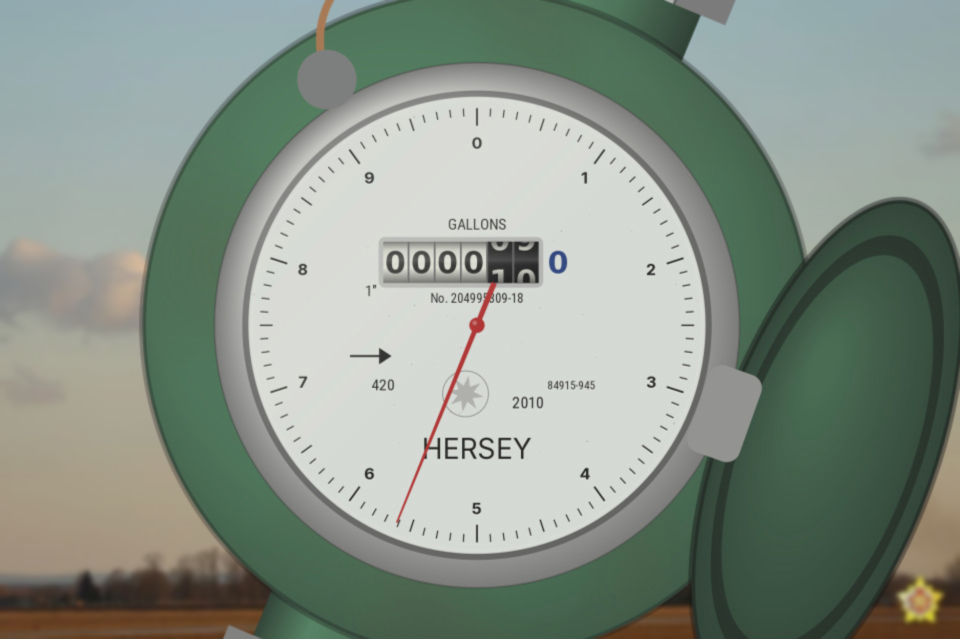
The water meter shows 95.6 gal
